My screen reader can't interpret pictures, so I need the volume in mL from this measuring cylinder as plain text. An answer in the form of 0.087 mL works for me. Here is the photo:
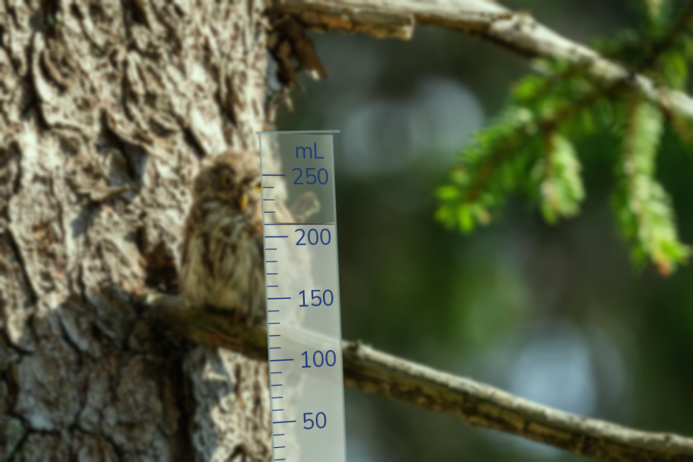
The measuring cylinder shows 210 mL
